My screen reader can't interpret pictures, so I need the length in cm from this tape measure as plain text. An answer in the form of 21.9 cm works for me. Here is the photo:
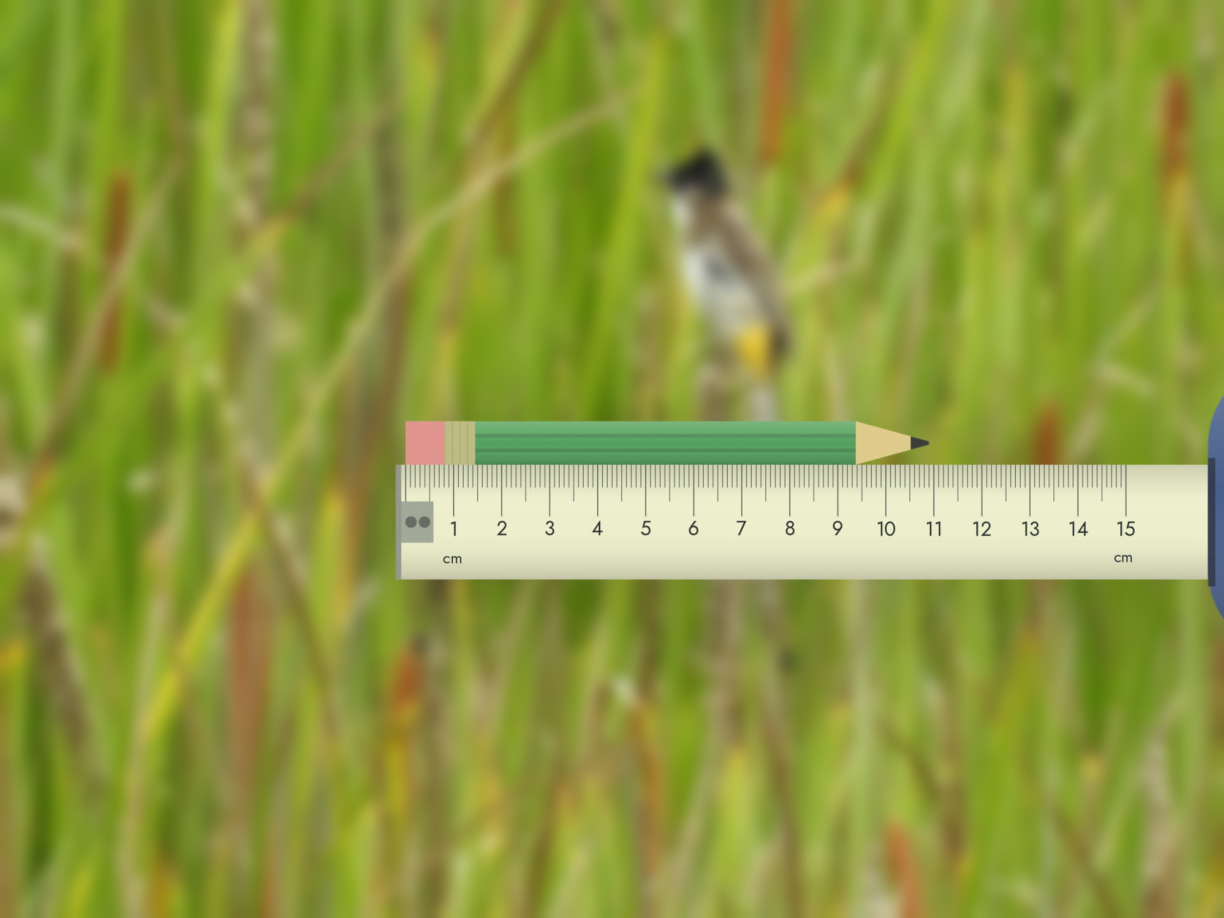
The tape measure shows 10.9 cm
